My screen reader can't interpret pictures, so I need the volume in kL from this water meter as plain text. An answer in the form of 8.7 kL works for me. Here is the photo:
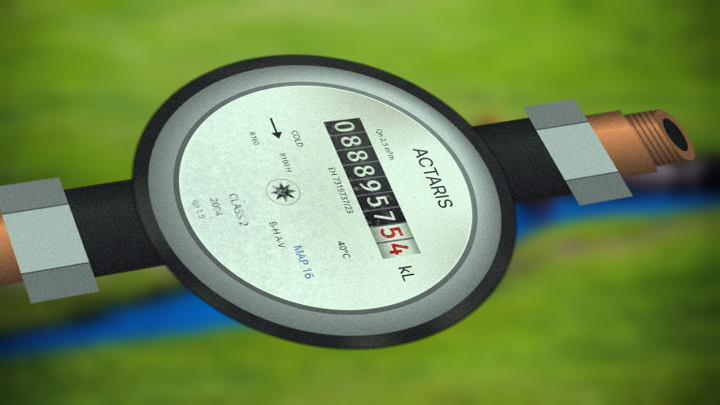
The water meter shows 888957.54 kL
